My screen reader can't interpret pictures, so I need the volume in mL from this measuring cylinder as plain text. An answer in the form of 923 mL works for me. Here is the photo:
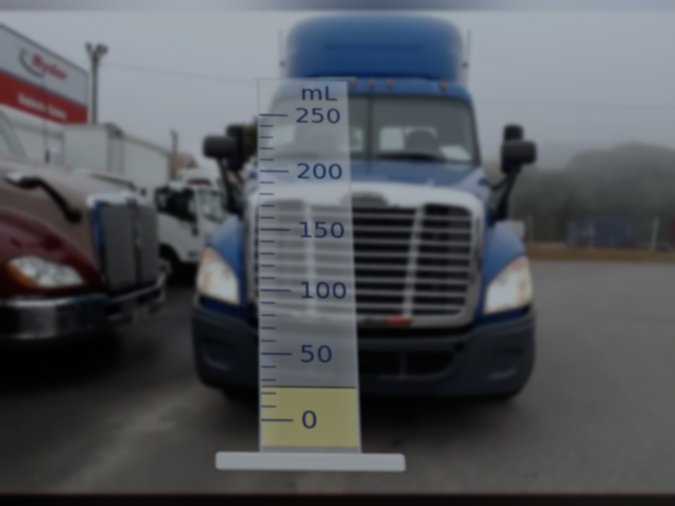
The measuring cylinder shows 25 mL
